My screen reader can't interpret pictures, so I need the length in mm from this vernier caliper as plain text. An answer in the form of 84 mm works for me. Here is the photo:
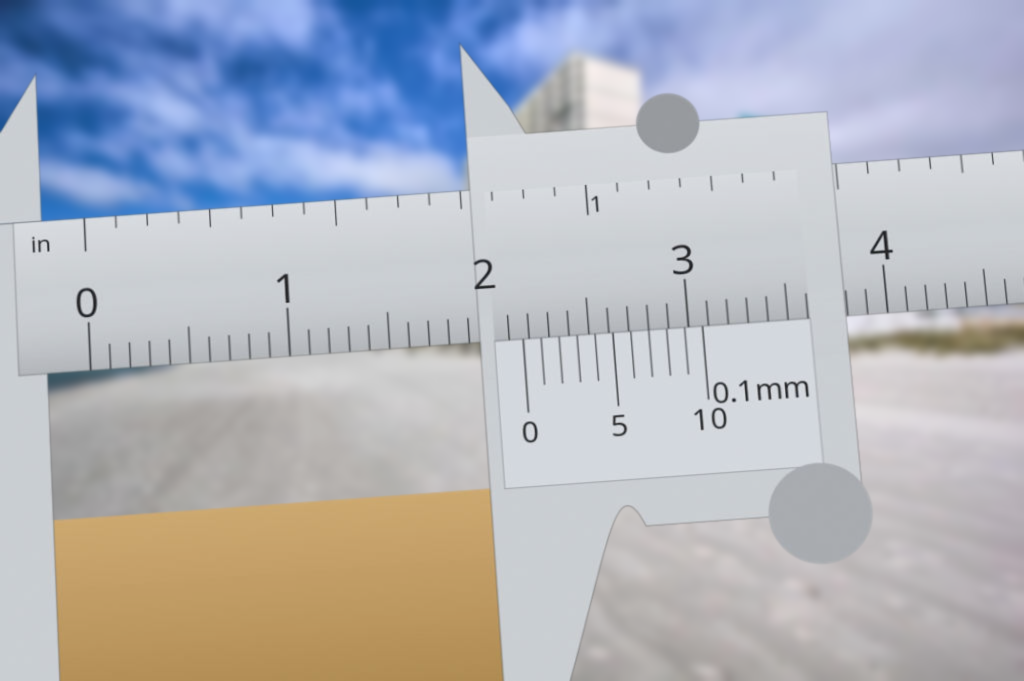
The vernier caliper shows 21.7 mm
